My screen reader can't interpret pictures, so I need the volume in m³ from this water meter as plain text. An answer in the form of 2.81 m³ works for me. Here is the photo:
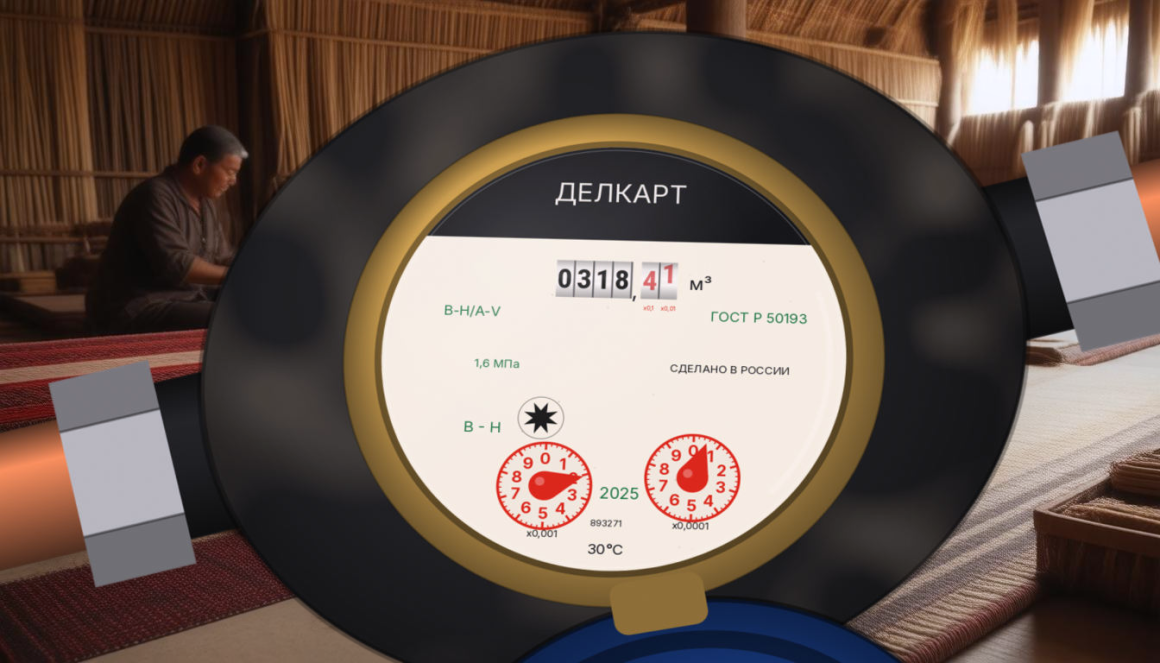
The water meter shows 318.4120 m³
